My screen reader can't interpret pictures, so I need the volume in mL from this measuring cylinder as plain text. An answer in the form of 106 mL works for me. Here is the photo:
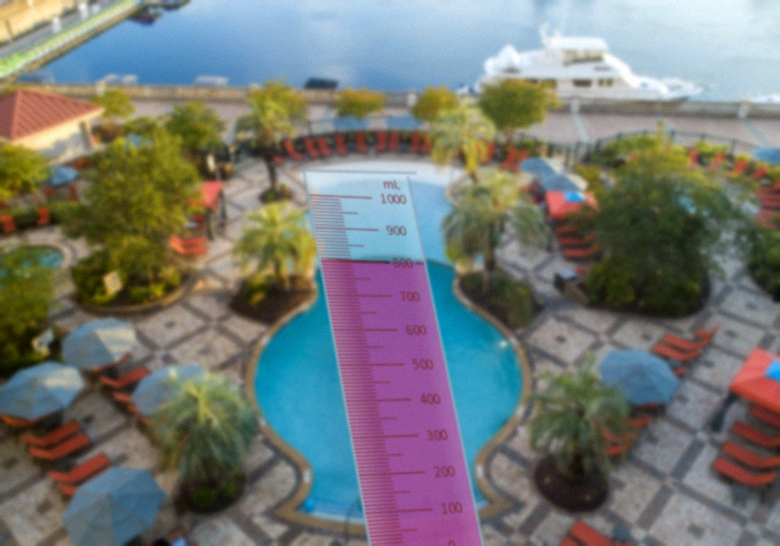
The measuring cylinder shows 800 mL
